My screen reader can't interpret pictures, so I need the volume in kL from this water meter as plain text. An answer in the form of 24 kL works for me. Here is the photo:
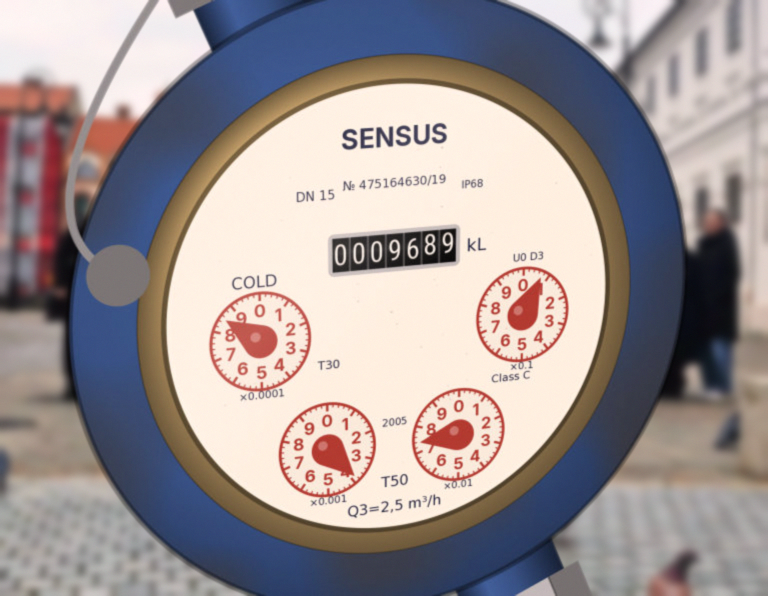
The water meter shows 9689.0738 kL
